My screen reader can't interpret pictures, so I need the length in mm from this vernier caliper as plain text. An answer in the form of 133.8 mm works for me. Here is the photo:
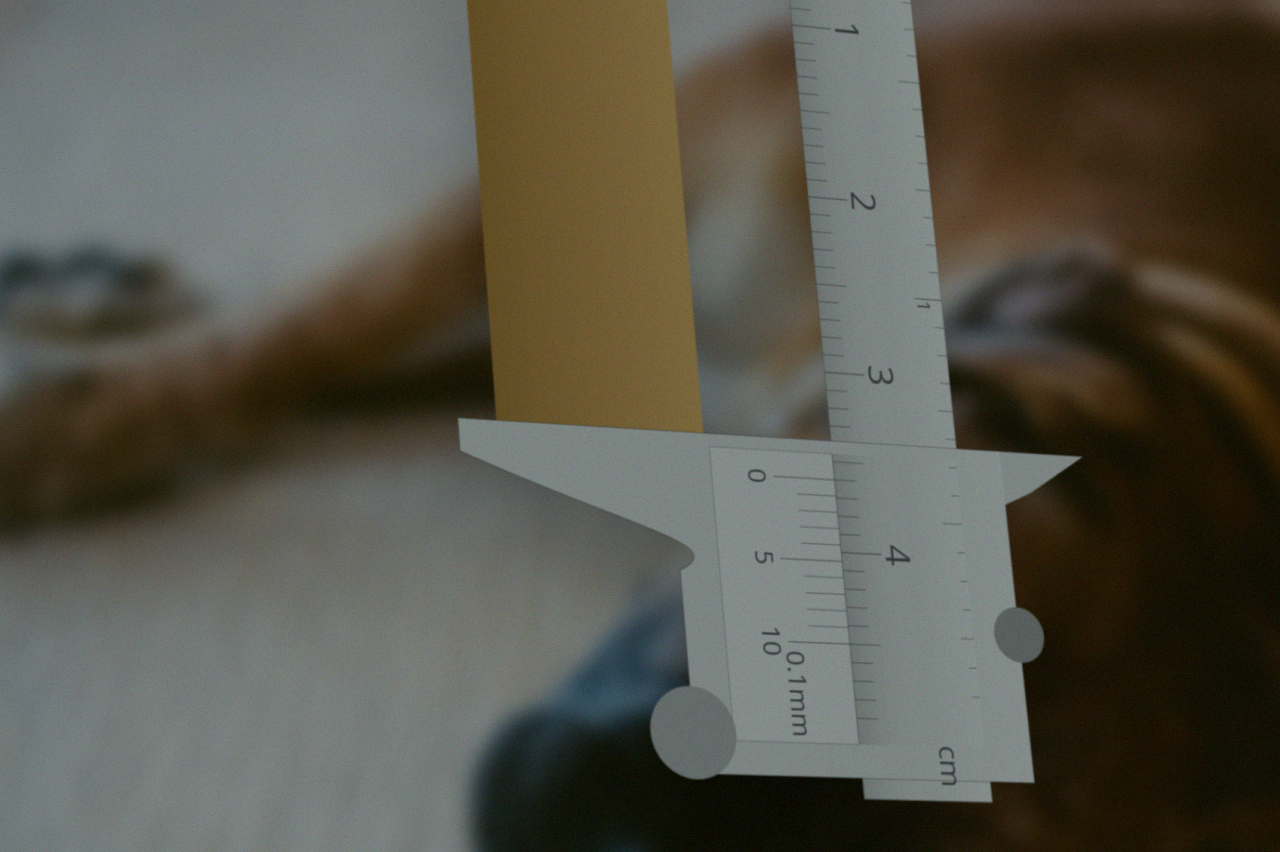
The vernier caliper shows 36.0 mm
